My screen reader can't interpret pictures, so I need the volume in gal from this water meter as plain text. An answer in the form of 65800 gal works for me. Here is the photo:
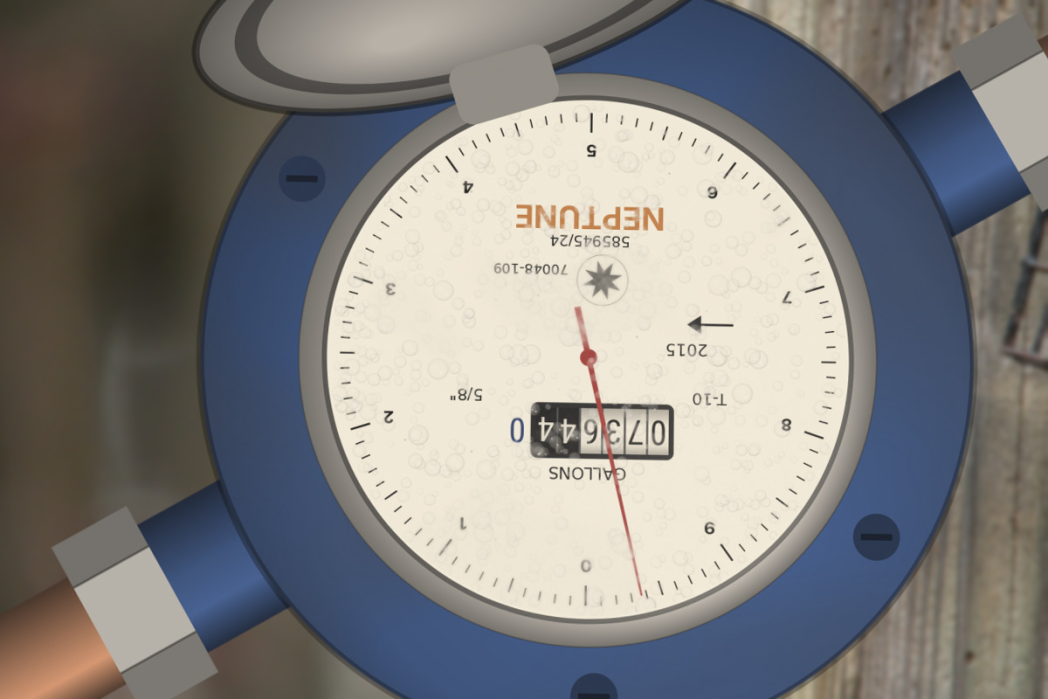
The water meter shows 736439.6 gal
